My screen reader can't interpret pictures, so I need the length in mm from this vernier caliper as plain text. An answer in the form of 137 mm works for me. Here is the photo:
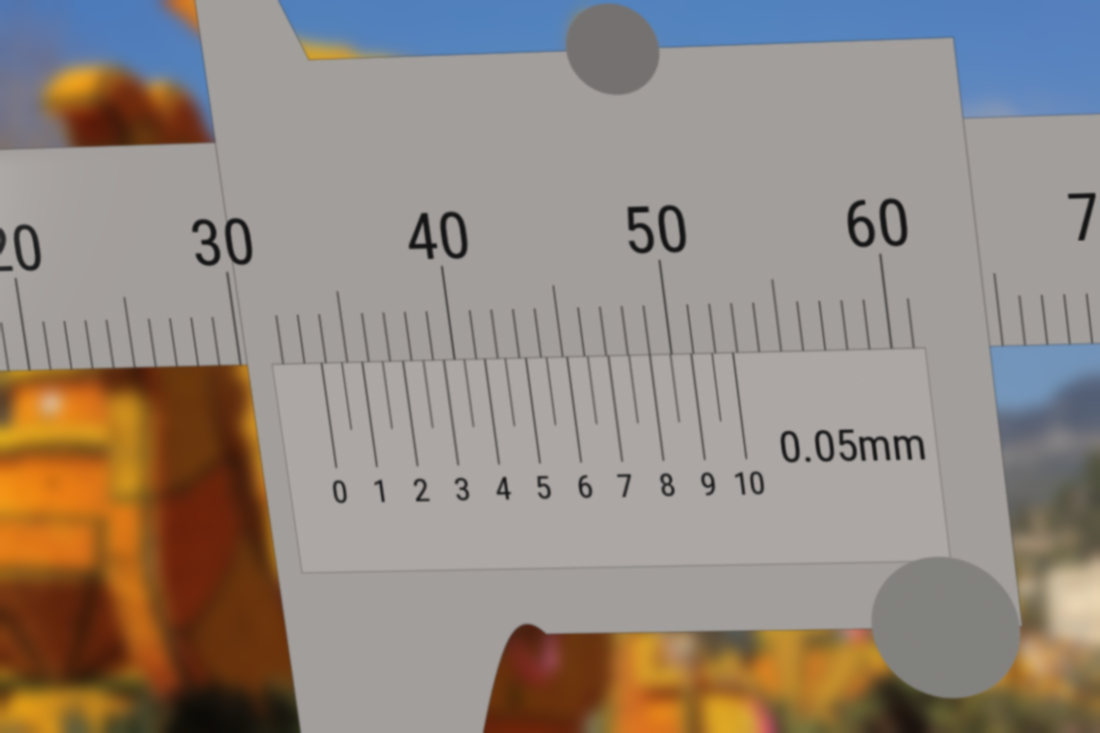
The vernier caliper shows 33.8 mm
